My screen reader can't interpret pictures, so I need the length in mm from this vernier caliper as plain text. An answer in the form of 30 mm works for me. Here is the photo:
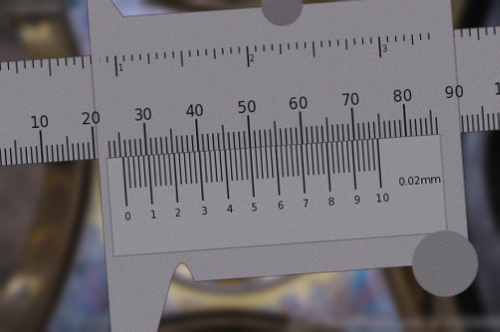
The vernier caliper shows 25.5 mm
